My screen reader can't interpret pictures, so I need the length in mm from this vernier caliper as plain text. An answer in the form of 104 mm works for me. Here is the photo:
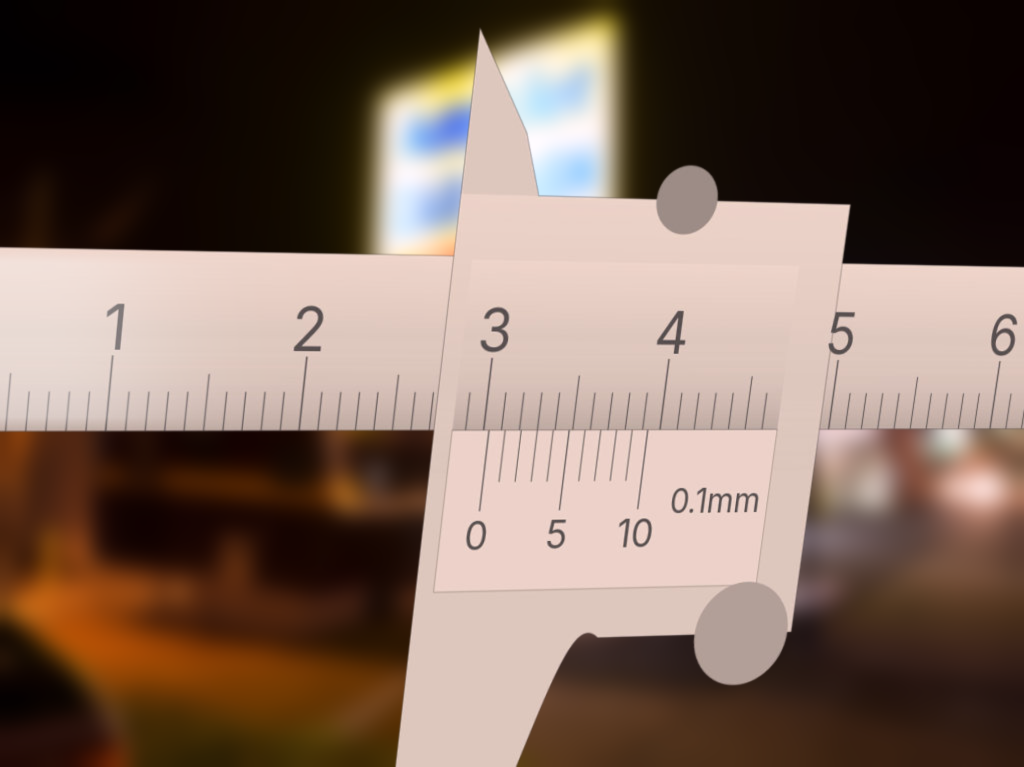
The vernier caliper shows 30.3 mm
